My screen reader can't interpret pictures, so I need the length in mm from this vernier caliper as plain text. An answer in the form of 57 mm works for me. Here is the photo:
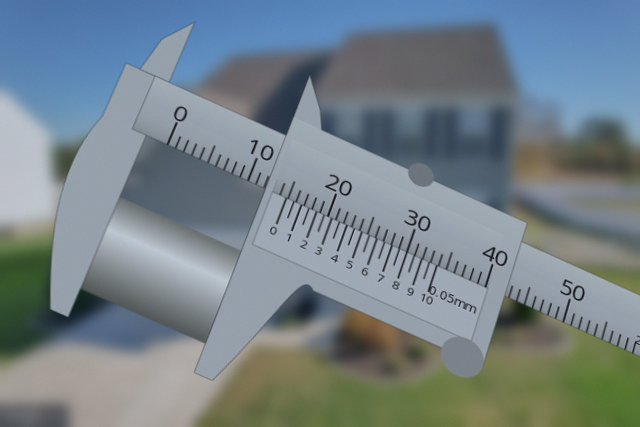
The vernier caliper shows 14.8 mm
